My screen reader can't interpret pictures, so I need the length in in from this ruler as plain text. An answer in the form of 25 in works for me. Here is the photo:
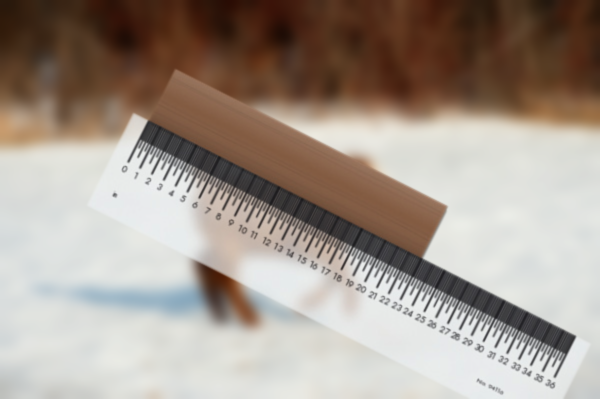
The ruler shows 23 in
